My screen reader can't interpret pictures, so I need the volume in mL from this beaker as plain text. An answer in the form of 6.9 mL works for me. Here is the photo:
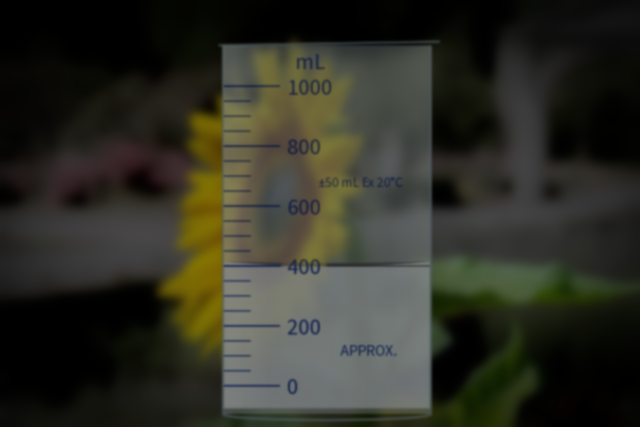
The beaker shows 400 mL
